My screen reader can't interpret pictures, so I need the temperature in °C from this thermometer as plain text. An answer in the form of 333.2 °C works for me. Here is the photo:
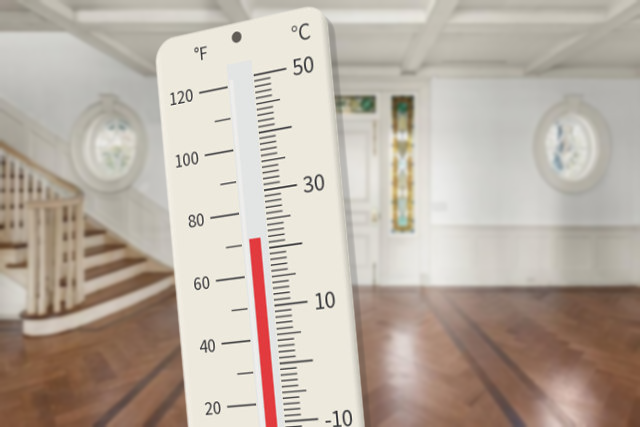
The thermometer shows 22 °C
